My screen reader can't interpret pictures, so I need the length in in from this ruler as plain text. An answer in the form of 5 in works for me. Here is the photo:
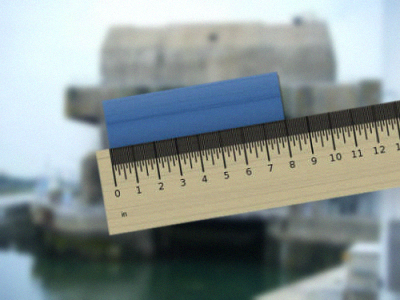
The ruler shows 8 in
